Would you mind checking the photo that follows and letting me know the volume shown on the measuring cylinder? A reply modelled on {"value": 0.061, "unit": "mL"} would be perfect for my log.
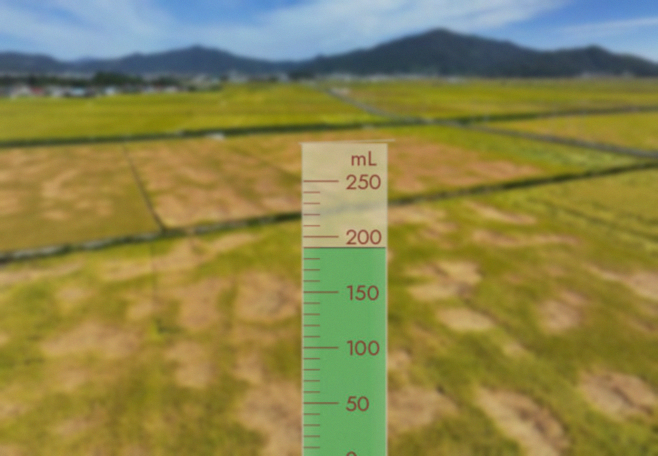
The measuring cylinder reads {"value": 190, "unit": "mL"}
